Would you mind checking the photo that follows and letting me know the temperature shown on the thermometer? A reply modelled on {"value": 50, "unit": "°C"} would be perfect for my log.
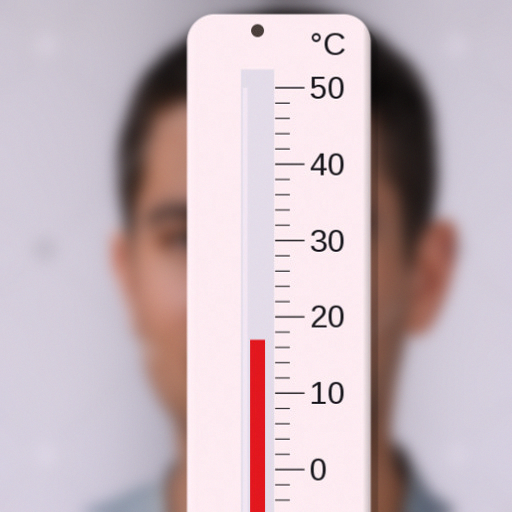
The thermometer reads {"value": 17, "unit": "°C"}
